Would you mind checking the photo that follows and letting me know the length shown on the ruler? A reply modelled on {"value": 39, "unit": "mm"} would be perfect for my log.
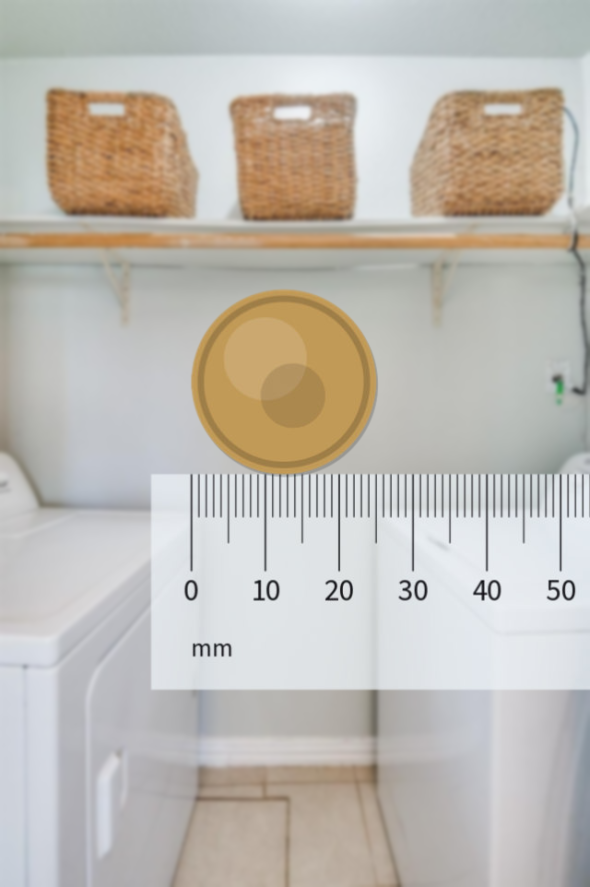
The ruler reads {"value": 25, "unit": "mm"}
